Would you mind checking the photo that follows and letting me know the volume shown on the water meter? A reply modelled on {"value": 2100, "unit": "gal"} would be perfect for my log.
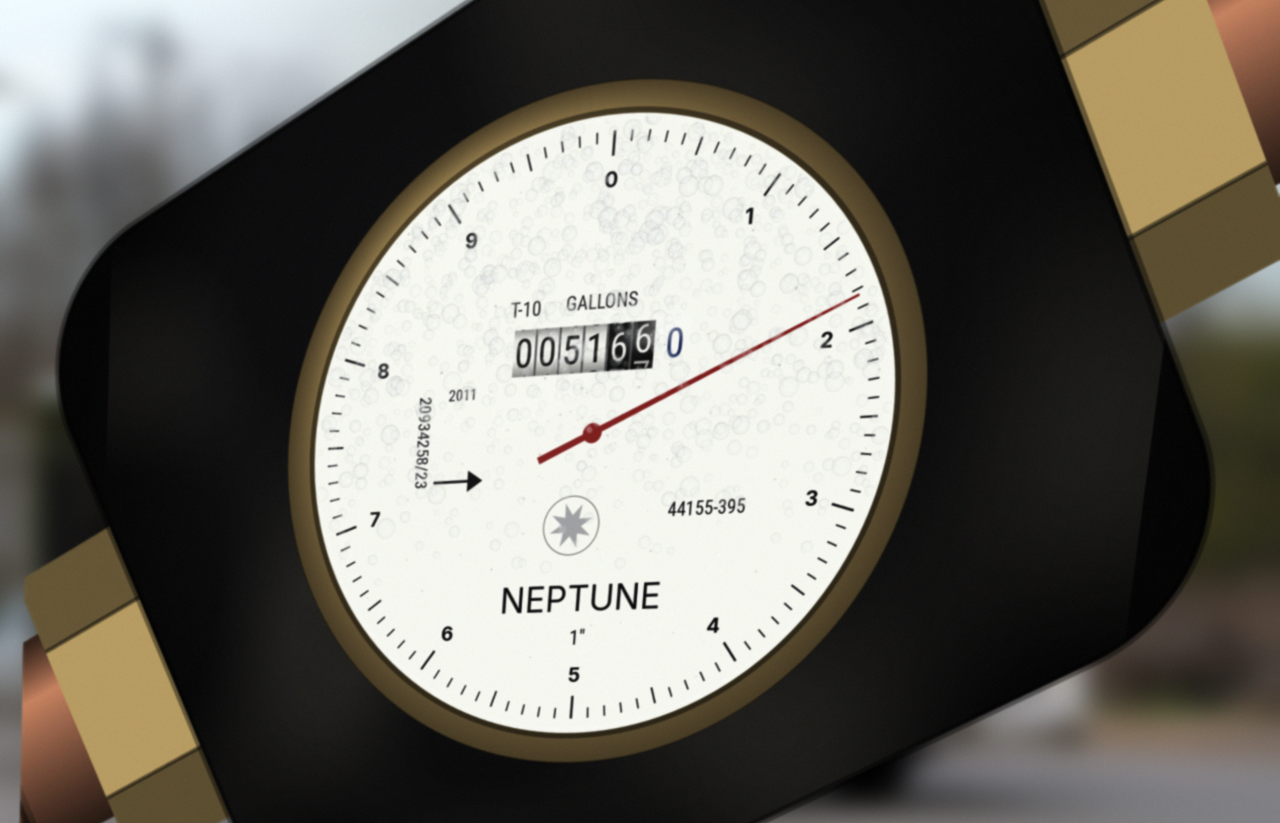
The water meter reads {"value": 51661.8, "unit": "gal"}
